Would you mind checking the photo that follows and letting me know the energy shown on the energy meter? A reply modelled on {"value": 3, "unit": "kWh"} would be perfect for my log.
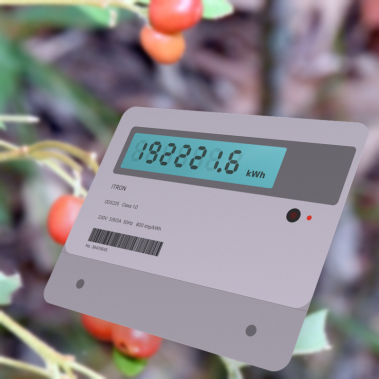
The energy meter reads {"value": 192221.6, "unit": "kWh"}
